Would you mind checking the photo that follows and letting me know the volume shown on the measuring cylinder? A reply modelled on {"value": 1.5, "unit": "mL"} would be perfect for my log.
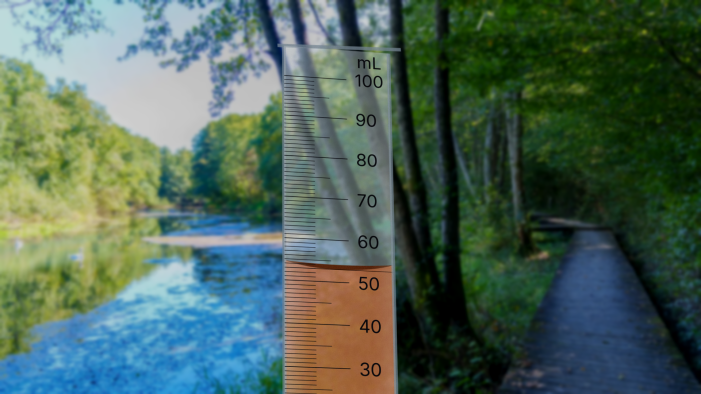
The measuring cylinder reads {"value": 53, "unit": "mL"}
